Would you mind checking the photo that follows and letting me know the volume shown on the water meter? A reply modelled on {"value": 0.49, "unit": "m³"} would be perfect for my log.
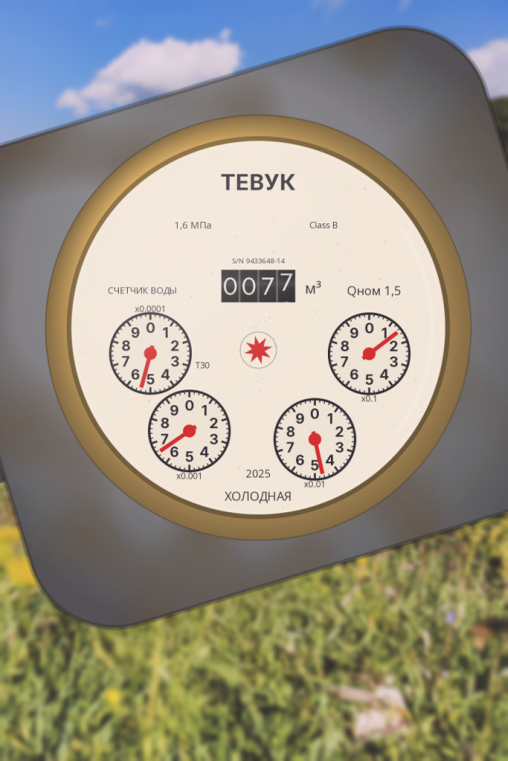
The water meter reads {"value": 77.1465, "unit": "m³"}
